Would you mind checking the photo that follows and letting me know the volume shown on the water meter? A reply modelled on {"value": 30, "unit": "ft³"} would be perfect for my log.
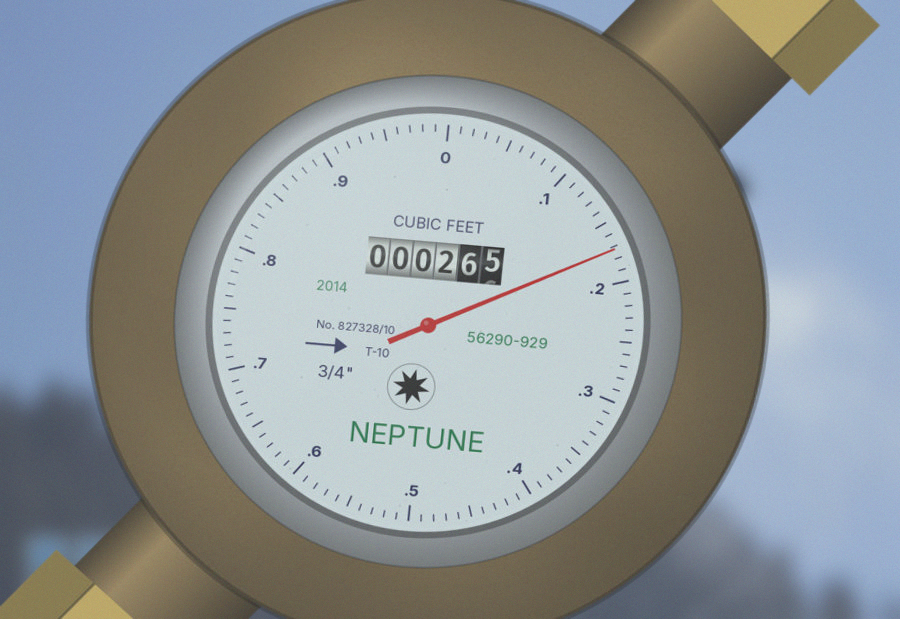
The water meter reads {"value": 265.17, "unit": "ft³"}
